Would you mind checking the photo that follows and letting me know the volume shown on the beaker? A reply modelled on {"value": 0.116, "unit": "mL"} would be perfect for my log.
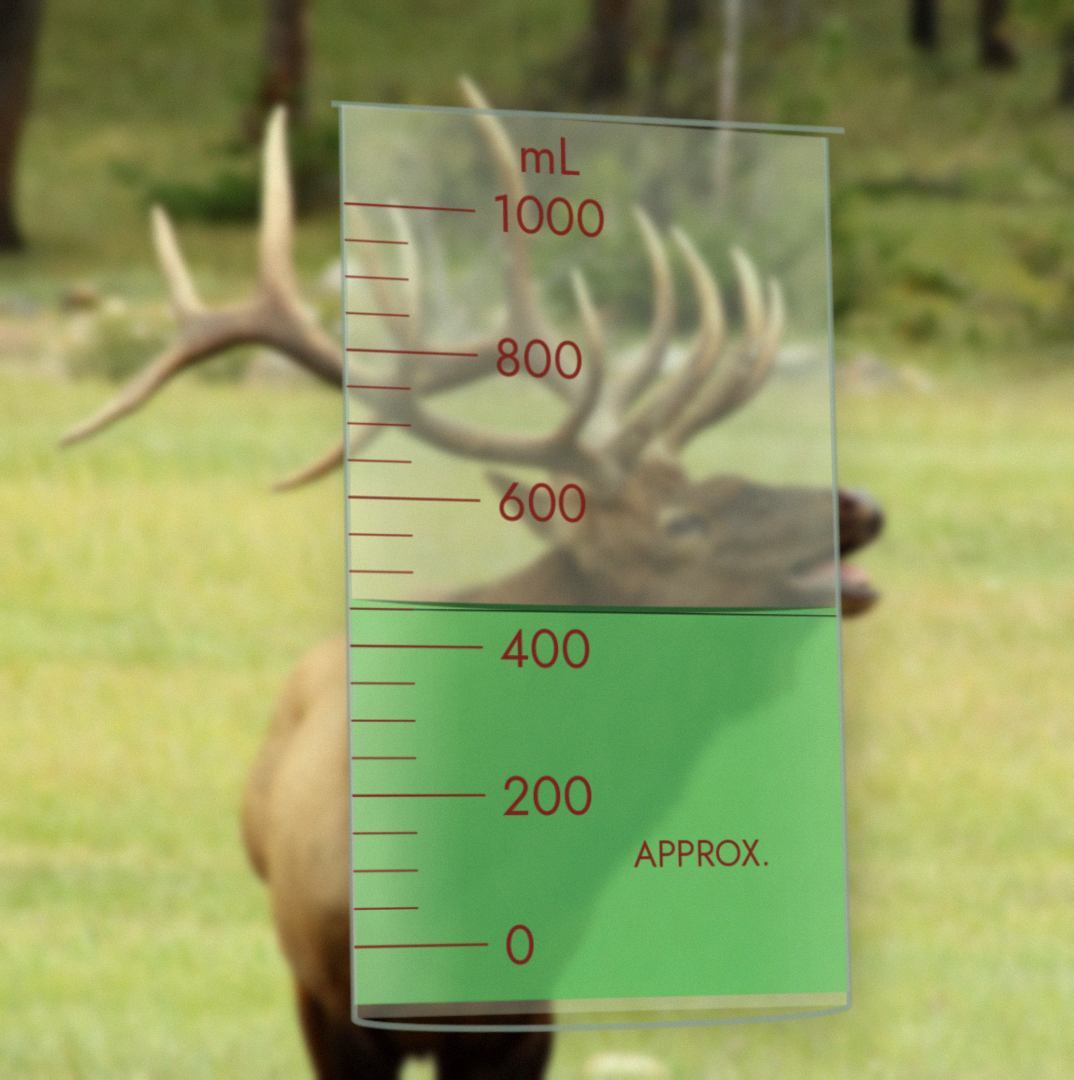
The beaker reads {"value": 450, "unit": "mL"}
